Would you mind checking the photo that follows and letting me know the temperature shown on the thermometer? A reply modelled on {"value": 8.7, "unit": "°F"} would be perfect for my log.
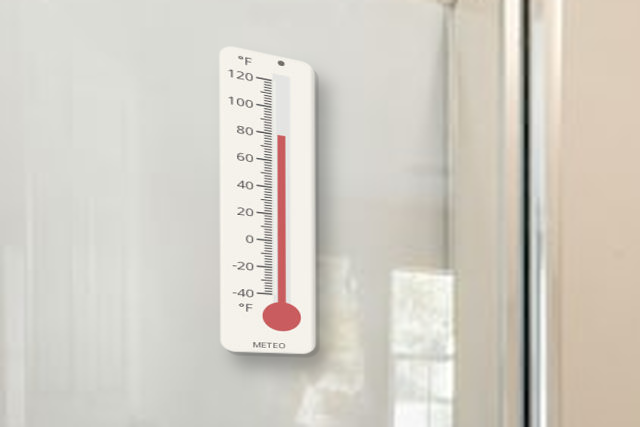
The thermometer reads {"value": 80, "unit": "°F"}
